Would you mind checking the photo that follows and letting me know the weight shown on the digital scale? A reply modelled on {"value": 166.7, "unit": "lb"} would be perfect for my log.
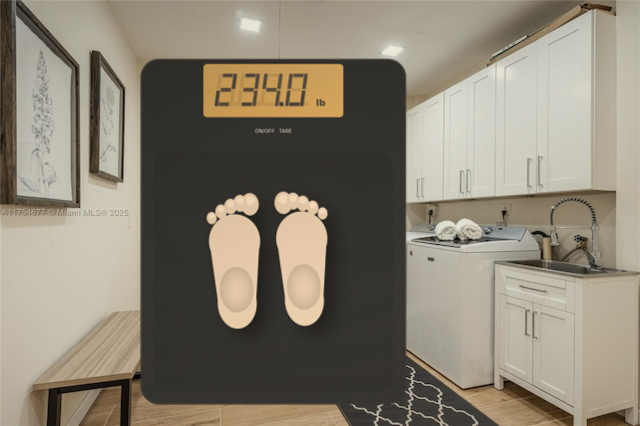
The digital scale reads {"value": 234.0, "unit": "lb"}
